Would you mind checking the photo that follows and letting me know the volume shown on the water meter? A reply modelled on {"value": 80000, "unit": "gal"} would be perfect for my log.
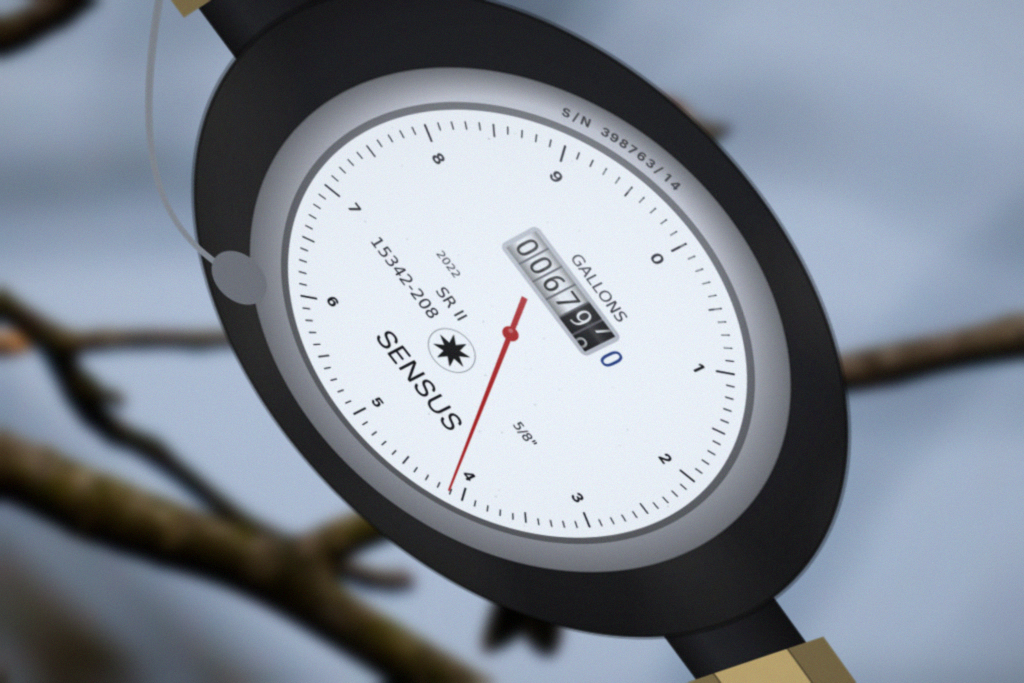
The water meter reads {"value": 67974.1, "unit": "gal"}
